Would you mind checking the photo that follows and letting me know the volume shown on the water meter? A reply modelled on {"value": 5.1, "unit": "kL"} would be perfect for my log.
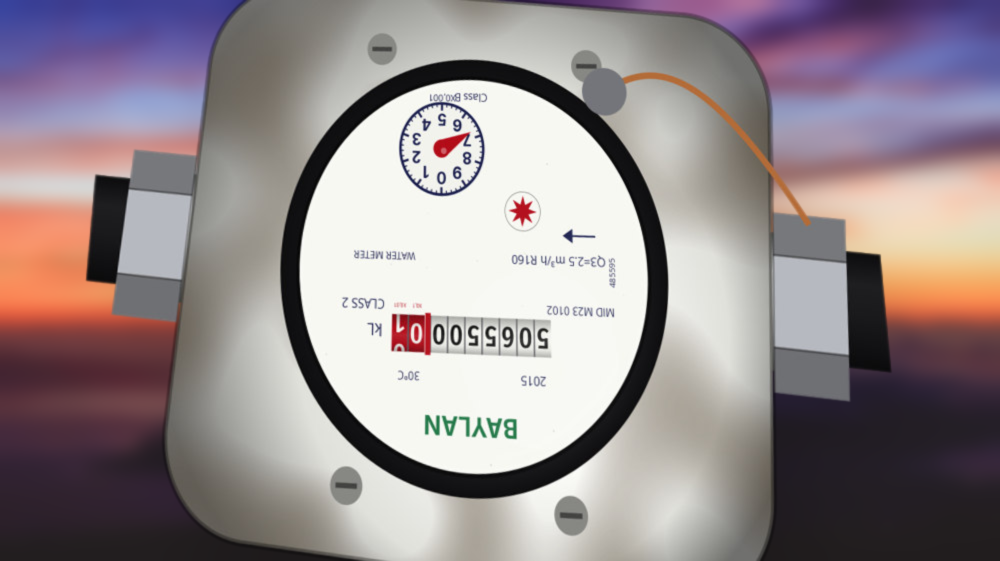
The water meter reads {"value": 5065500.006, "unit": "kL"}
